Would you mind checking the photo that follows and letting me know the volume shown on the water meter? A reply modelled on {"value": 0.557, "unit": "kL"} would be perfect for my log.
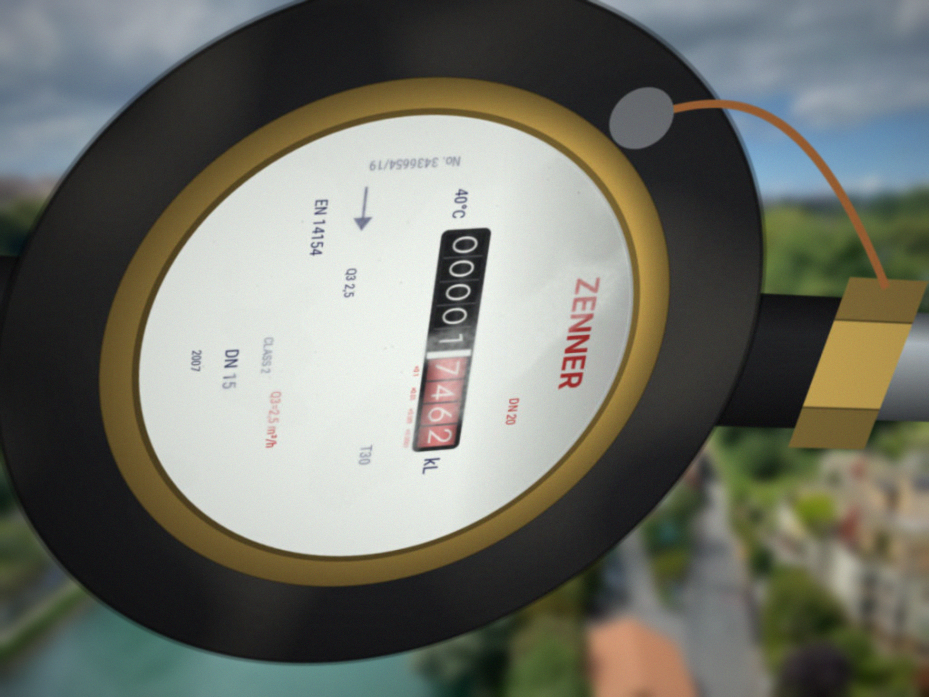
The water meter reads {"value": 1.7462, "unit": "kL"}
